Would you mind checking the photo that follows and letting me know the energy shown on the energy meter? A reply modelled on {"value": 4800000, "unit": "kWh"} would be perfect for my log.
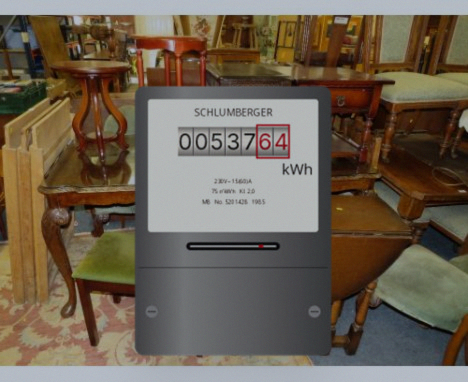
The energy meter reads {"value": 537.64, "unit": "kWh"}
